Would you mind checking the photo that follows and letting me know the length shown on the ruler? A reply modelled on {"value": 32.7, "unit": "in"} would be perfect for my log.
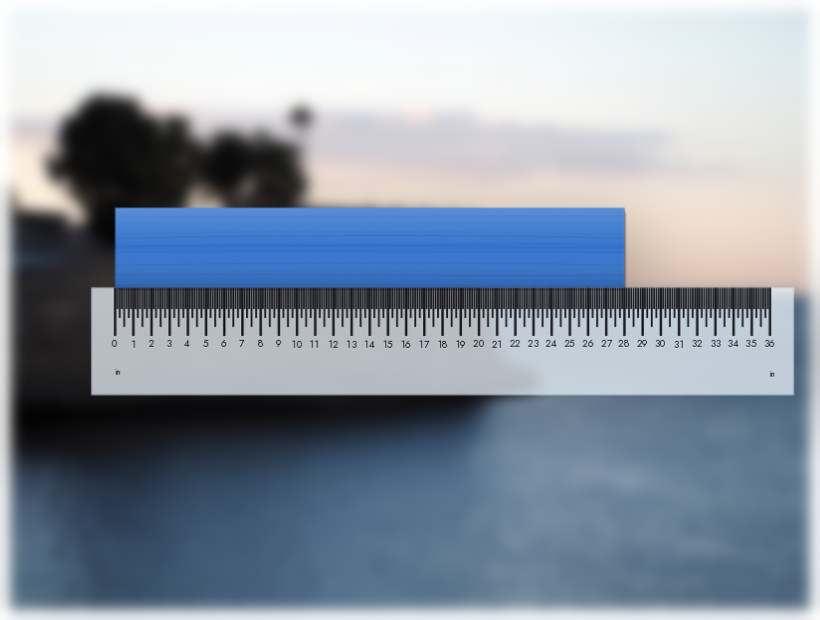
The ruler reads {"value": 28, "unit": "in"}
